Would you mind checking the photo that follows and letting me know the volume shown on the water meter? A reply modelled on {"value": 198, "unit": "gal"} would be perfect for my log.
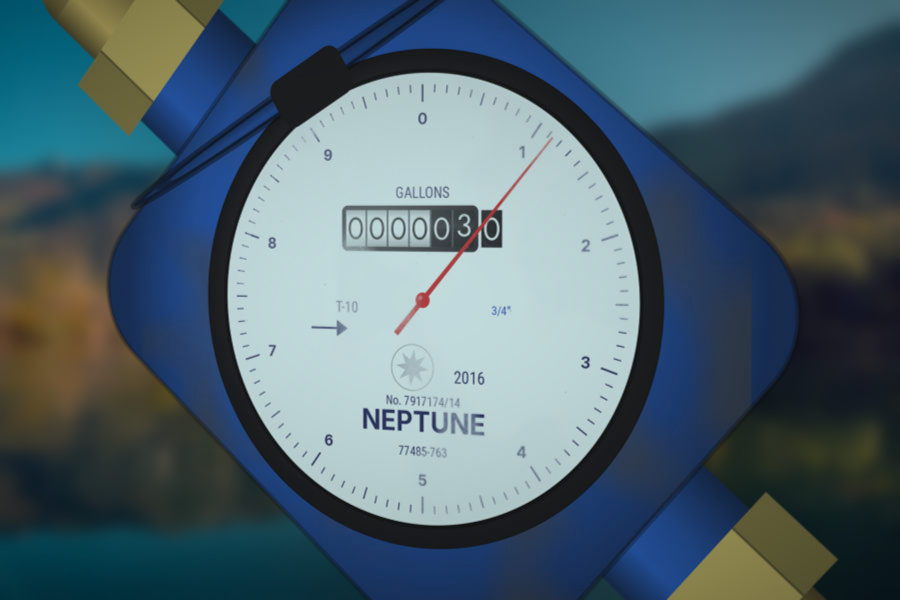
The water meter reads {"value": 31.1, "unit": "gal"}
